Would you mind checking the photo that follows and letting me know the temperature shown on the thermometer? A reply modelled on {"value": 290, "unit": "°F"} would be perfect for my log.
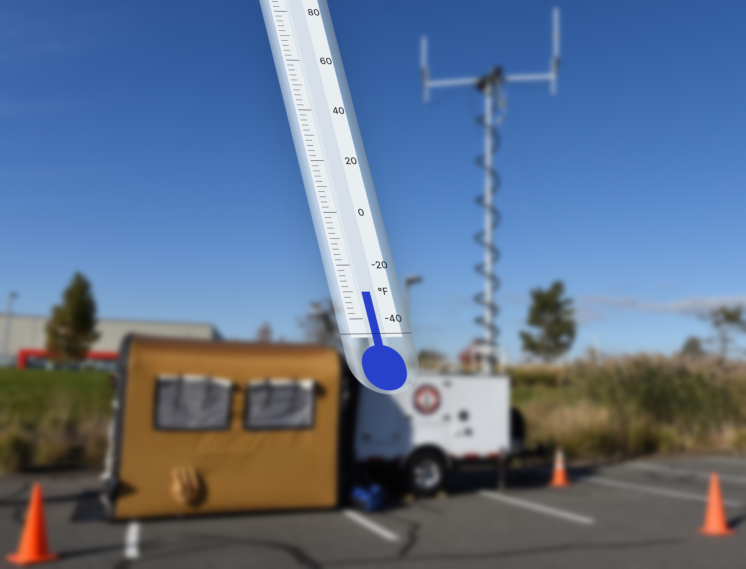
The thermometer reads {"value": -30, "unit": "°F"}
